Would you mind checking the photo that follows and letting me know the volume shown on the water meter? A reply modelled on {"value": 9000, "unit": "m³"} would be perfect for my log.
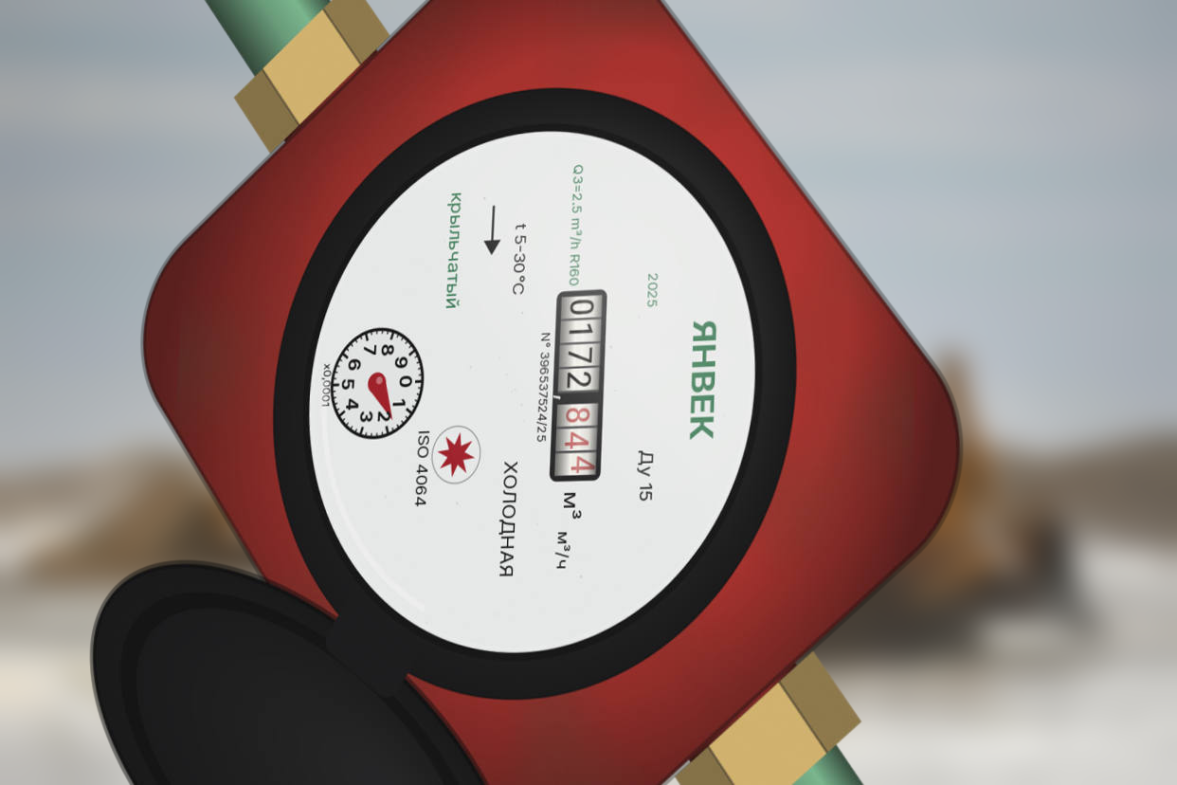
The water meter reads {"value": 172.8441, "unit": "m³"}
